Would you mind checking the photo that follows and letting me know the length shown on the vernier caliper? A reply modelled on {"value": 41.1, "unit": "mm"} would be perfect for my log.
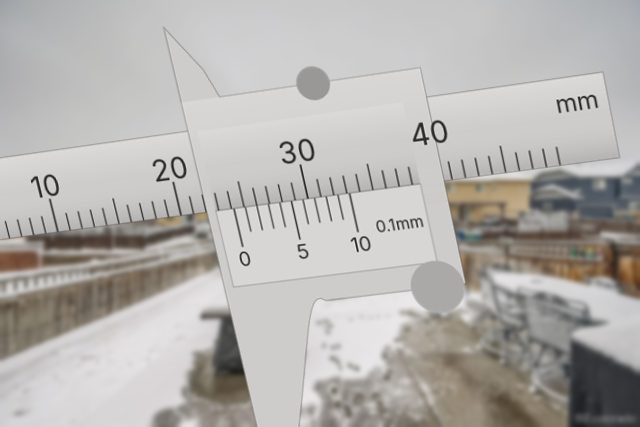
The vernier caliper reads {"value": 24.2, "unit": "mm"}
